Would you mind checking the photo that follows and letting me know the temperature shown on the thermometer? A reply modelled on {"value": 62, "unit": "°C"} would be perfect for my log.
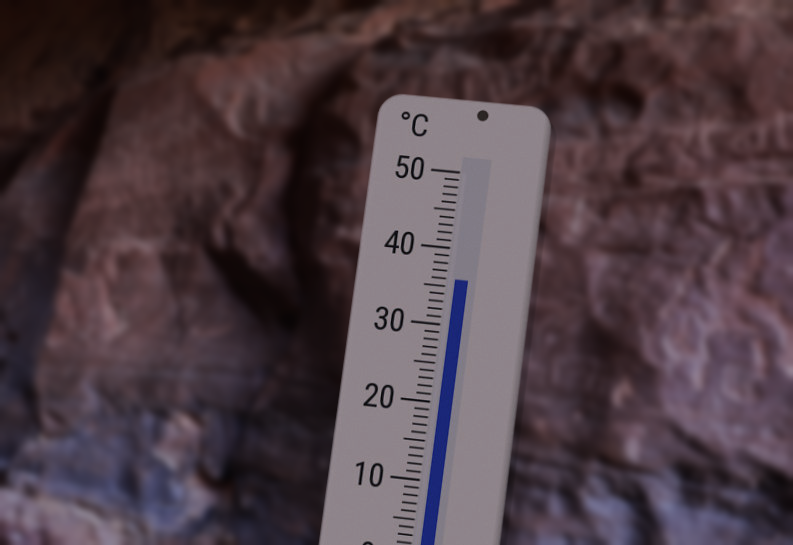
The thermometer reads {"value": 36, "unit": "°C"}
